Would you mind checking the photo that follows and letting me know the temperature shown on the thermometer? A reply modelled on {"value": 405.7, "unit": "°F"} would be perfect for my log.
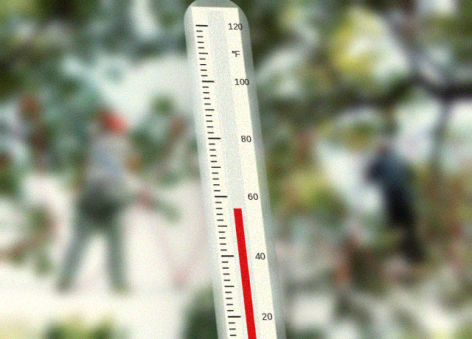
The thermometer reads {"value": 56, "unit": "°F"}
